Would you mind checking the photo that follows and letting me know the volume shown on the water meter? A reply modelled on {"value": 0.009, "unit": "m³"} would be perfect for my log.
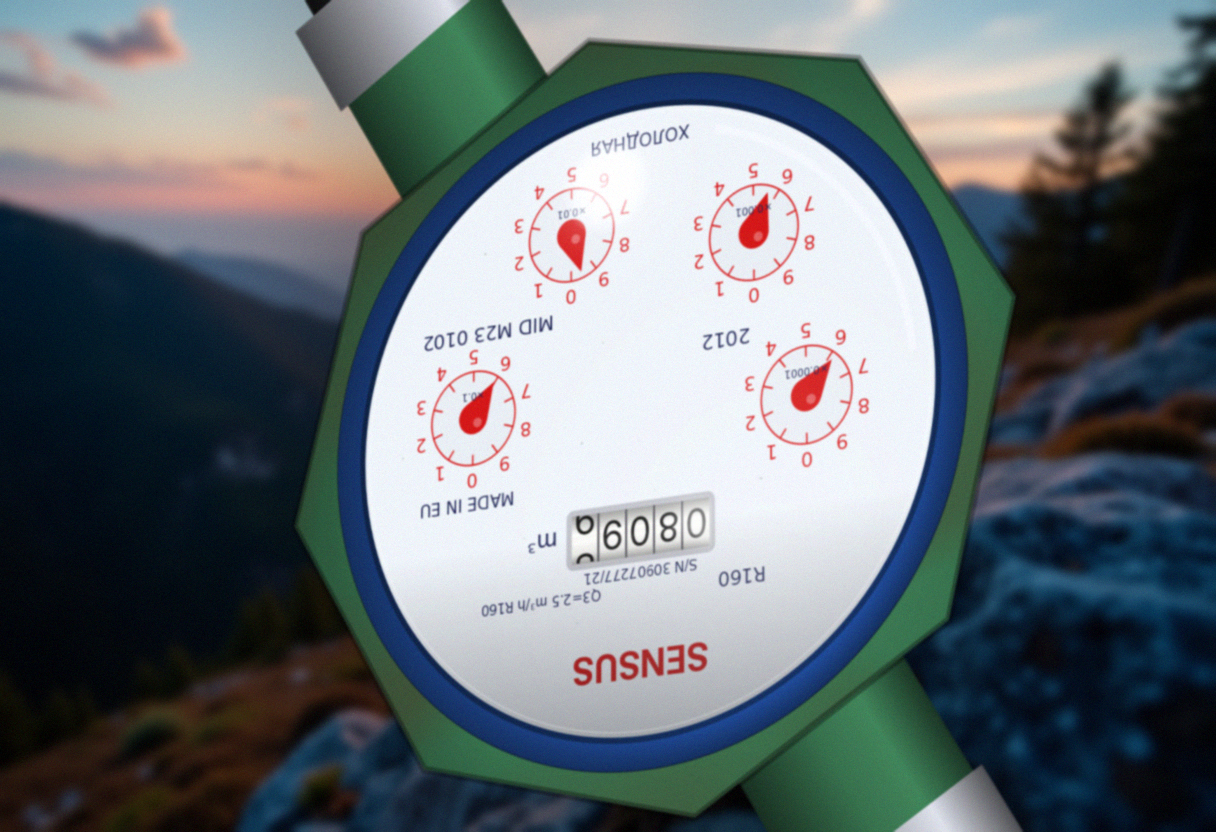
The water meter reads {"value": 8098.5956, "unit": "m³"}
